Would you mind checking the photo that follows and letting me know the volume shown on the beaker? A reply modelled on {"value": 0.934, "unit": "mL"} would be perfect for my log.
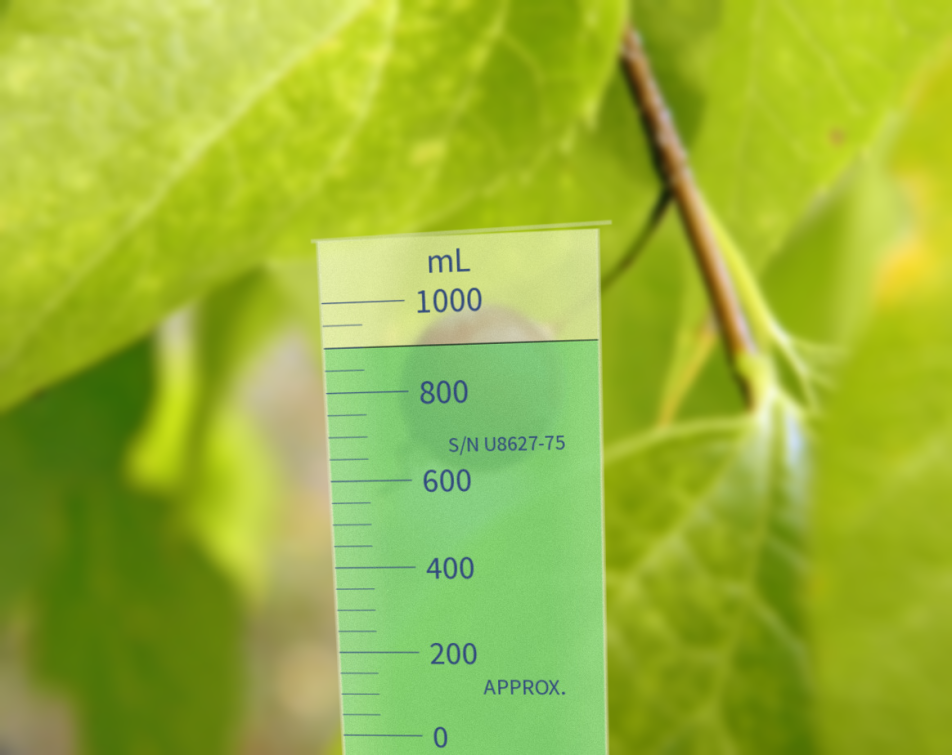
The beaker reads {"value": 900, "unit": "mL"}
